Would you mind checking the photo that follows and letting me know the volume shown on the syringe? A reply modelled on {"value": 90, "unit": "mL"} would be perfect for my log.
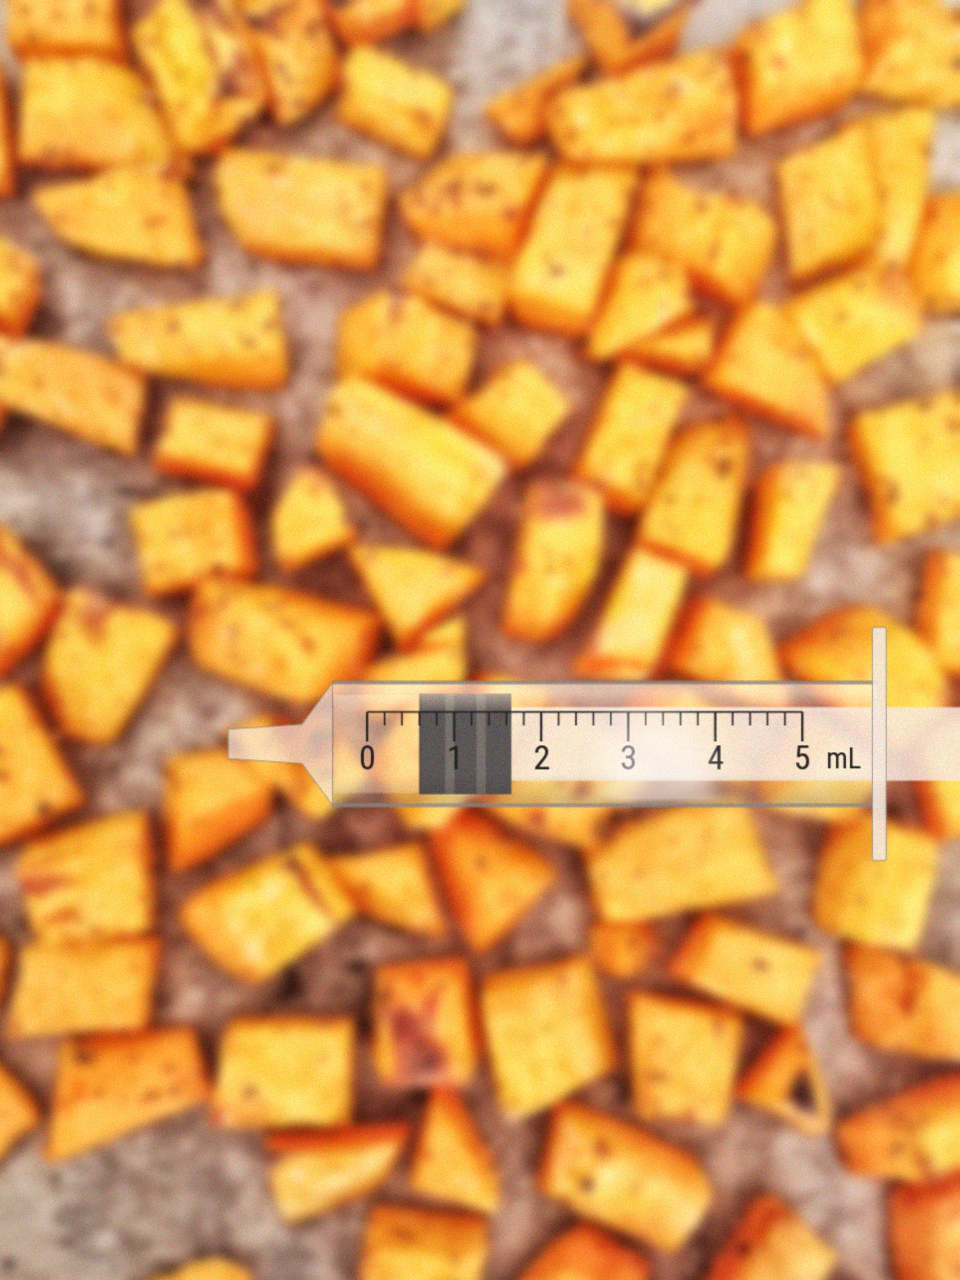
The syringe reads {"value": 0.6, "unit": "mL"}
